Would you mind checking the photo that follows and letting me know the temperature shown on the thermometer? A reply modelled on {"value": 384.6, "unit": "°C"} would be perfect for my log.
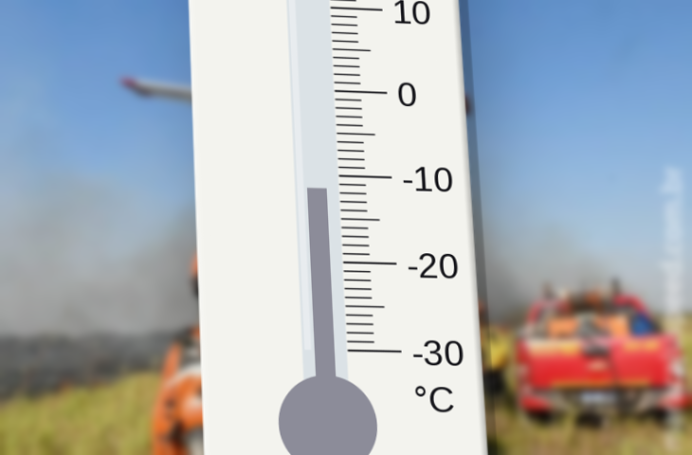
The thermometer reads {"value": -11.5, "unit": "°C"}
